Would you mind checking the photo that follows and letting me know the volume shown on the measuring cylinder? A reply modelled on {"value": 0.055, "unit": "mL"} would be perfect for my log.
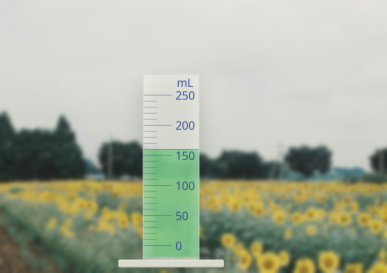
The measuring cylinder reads {"value": 160, "unit": "mL"}
